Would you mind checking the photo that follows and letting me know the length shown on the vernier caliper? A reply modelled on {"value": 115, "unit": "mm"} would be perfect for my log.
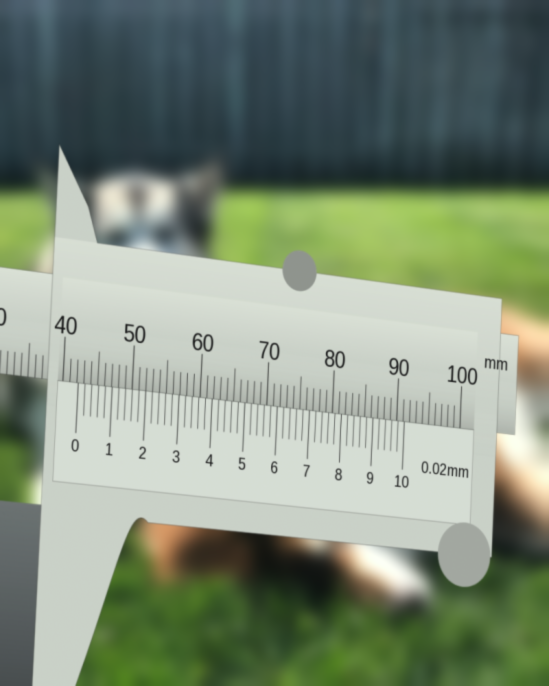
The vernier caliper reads {"value": 42.2, "unit": "mm"}
